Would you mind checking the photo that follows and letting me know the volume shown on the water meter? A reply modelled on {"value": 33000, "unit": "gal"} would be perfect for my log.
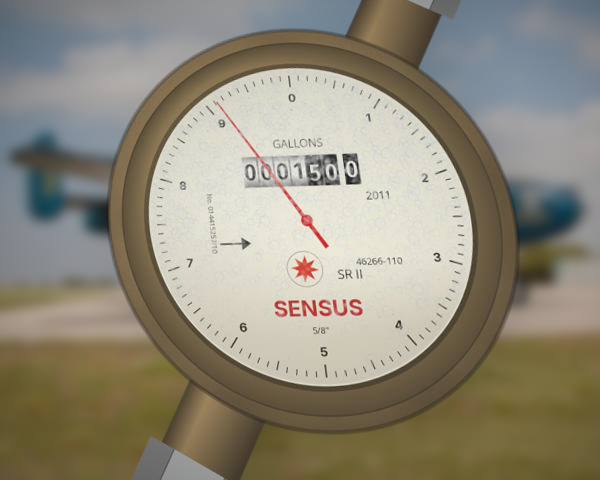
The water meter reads {"value": 1499.1, "unit": "gal"}
